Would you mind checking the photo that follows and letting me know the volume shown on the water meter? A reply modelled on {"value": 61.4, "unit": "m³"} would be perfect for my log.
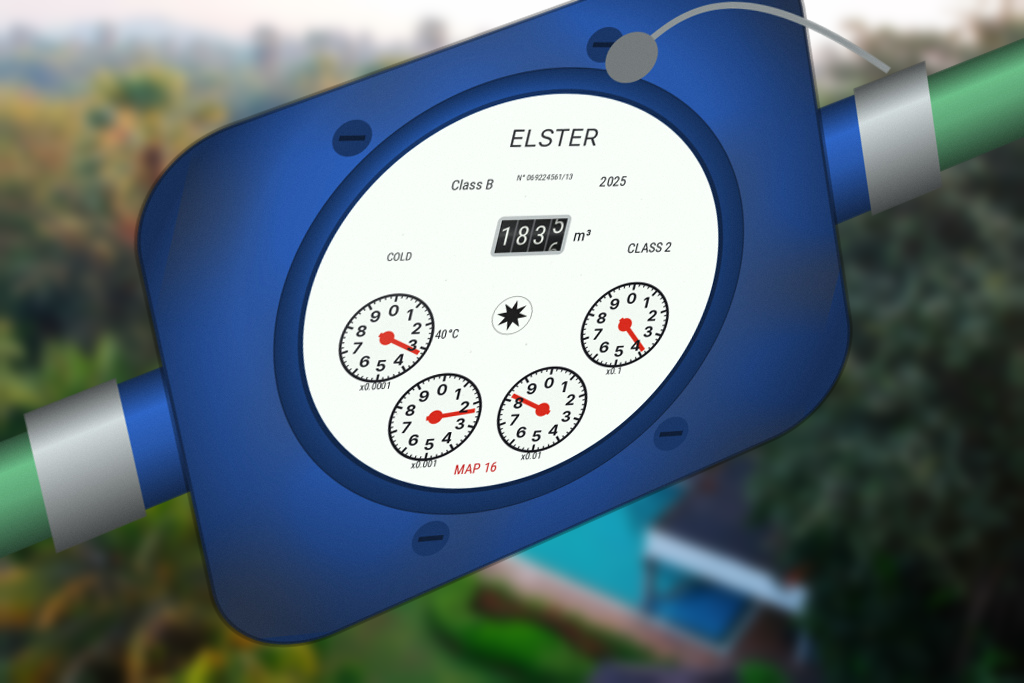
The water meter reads {"value": 1835.3823, "unit": "m³"}
